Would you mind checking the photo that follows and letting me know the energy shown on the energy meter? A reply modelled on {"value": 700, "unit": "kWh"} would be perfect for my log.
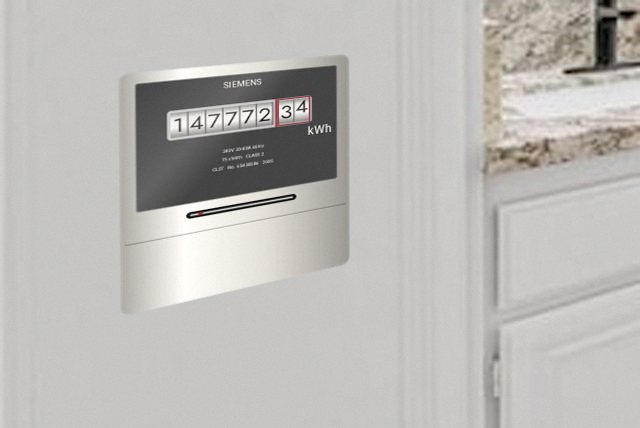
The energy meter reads {"value": 147772.34, "unit": "kWh"}
